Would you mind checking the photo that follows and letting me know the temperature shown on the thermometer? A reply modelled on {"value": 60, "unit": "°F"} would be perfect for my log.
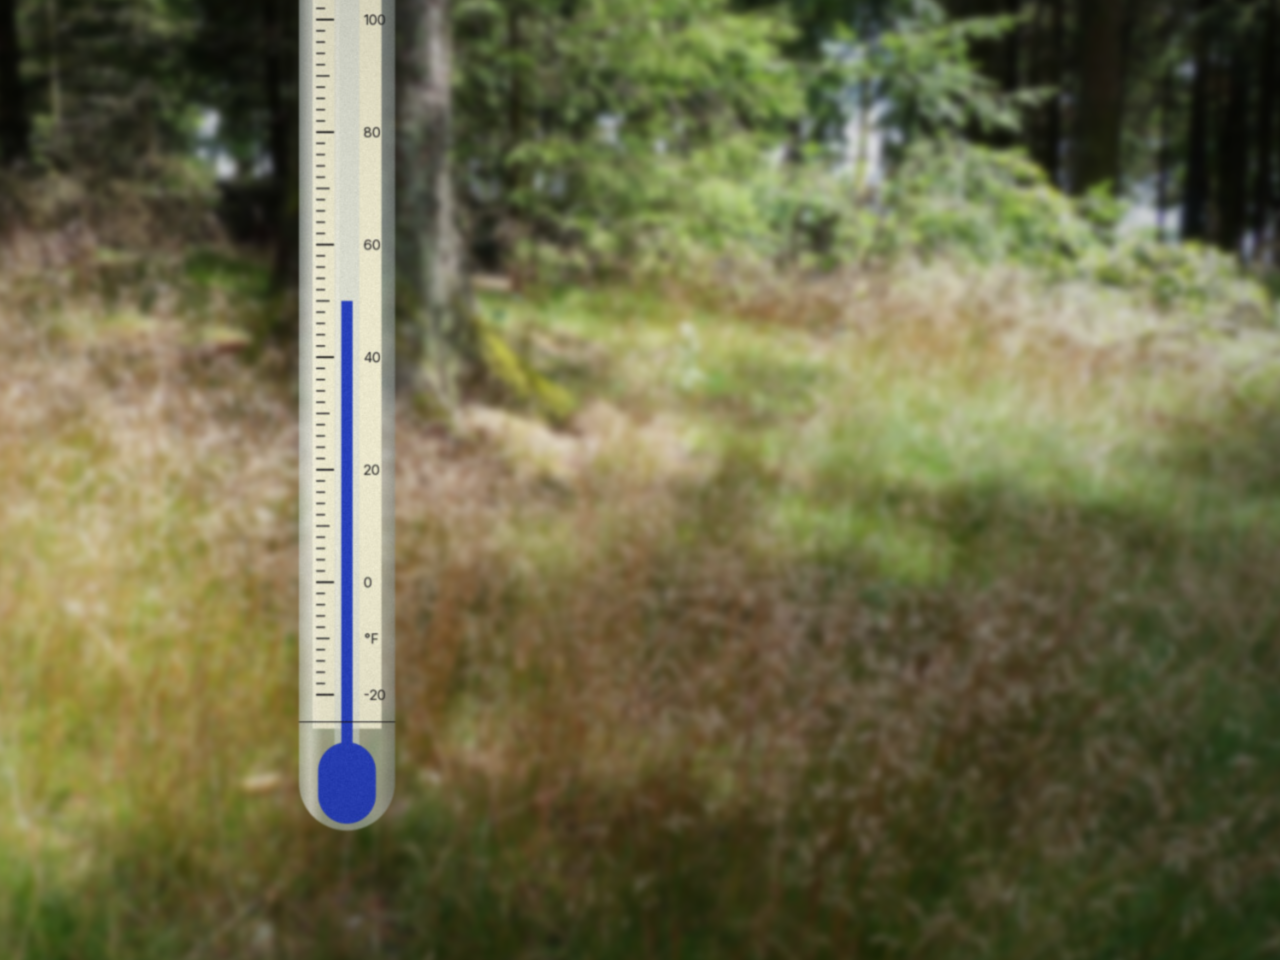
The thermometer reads {"value": 50, "unit": "°F"}
